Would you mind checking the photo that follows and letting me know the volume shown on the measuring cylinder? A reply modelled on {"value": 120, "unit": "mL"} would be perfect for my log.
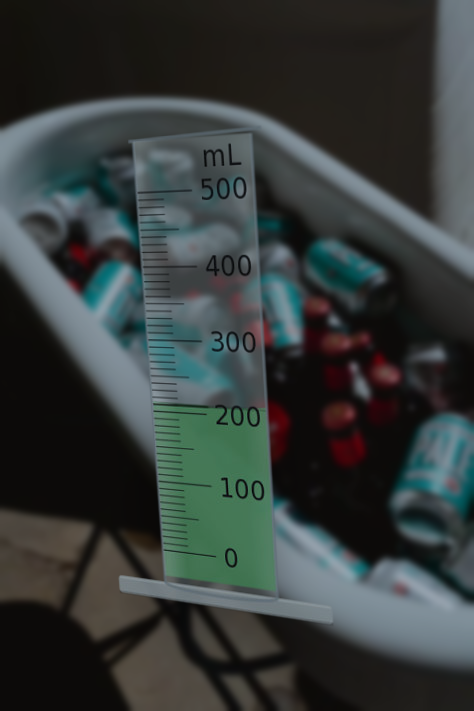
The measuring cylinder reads {"value": 210, "unit": "mL"}
